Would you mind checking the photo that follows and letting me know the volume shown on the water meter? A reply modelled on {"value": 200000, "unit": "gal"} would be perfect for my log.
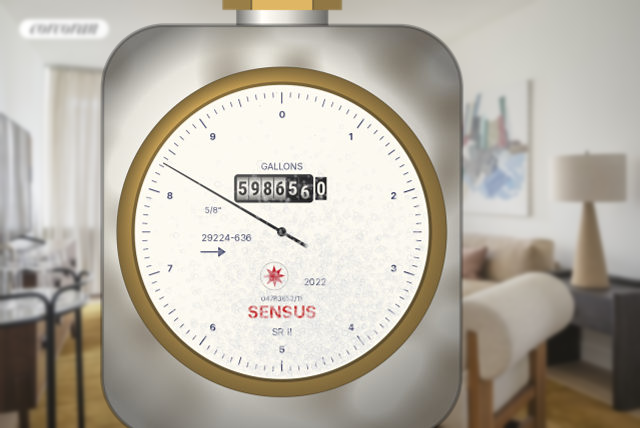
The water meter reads {"value": 5986558.3, "unit": "gal"}
